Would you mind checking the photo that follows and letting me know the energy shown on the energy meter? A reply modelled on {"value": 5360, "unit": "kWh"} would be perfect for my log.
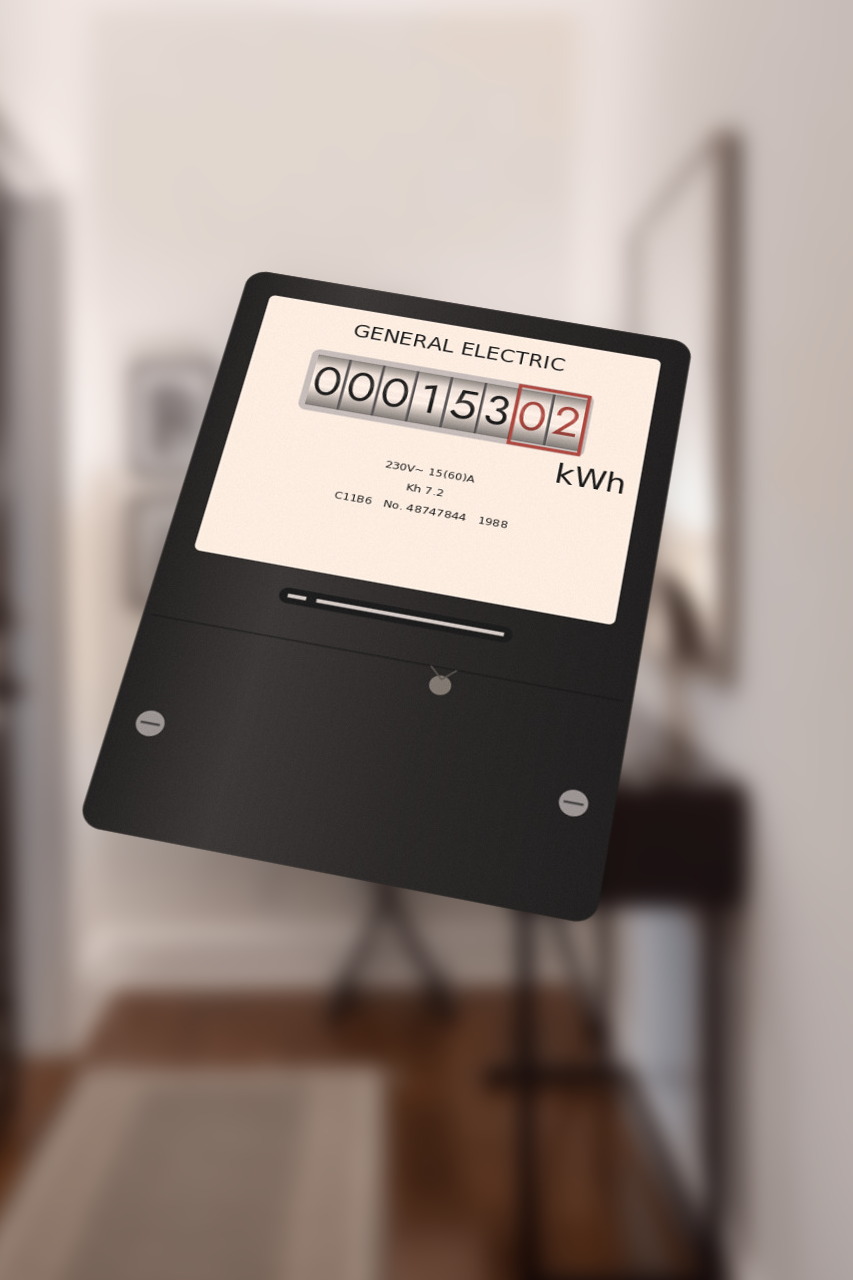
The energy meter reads {"value": 153.02, "unit": "kWh"}
